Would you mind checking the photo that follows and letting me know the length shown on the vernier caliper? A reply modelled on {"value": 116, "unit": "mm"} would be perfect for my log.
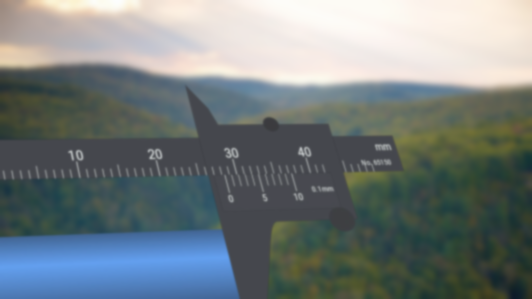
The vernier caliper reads {"value": 28.4, "unit": "mm"}
